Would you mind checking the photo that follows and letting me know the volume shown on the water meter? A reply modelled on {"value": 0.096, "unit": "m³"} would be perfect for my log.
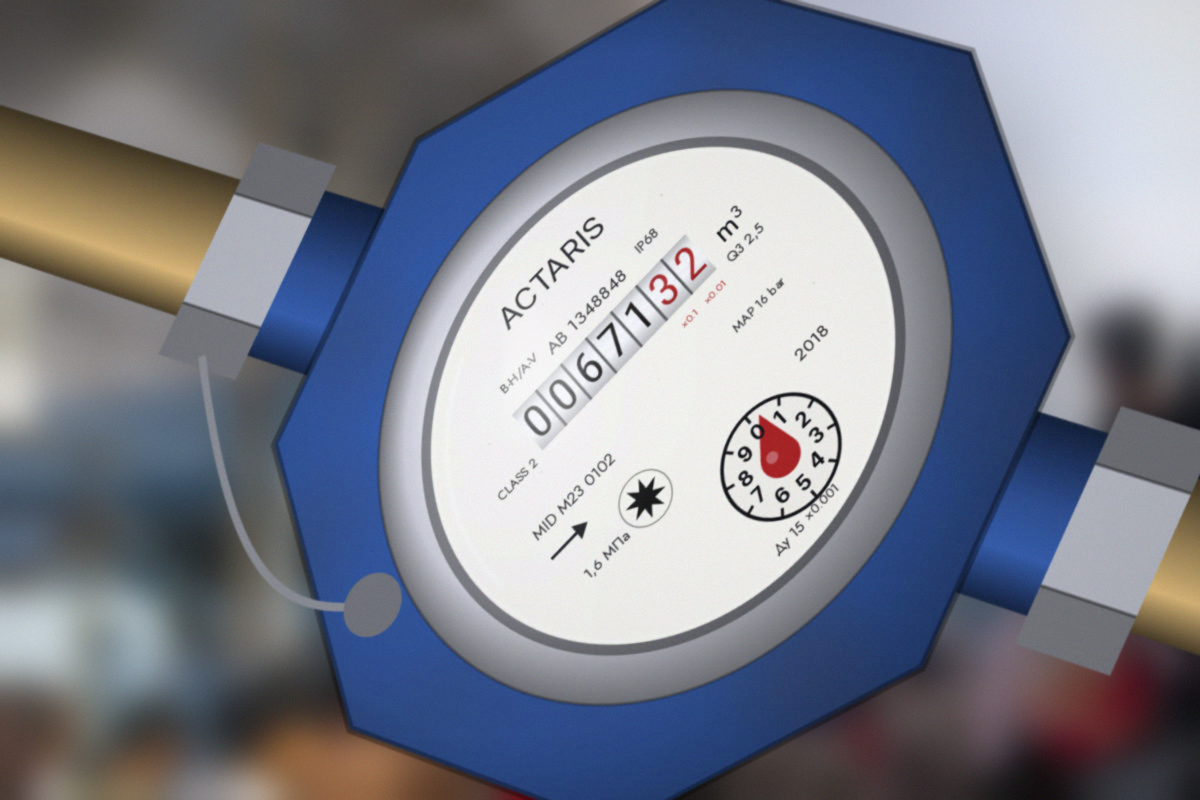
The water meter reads {"value": 671.320, "unit": "m³"}
